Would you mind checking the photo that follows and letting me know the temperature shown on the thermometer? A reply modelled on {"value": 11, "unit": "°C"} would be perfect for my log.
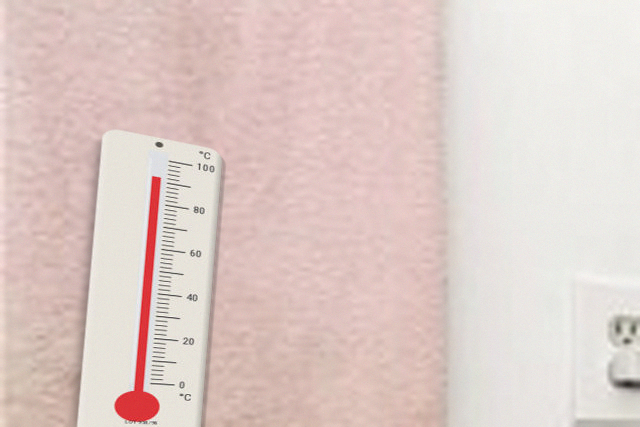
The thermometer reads {"value": 92, "unit": "°C"}
